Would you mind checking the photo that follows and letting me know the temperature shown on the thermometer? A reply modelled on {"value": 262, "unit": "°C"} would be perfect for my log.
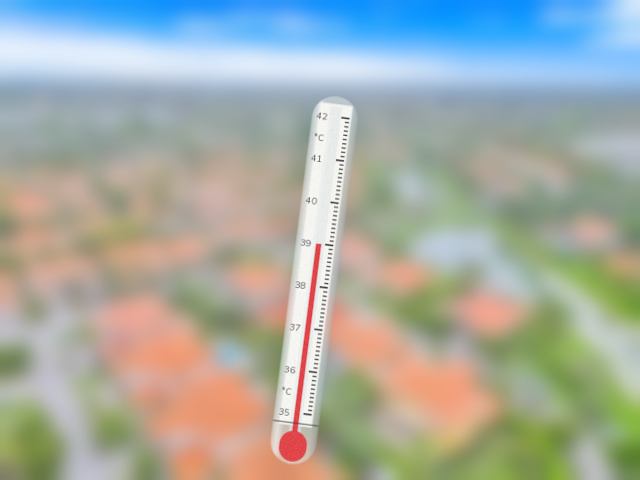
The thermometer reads {"value": 39, "unit": "°C"}
